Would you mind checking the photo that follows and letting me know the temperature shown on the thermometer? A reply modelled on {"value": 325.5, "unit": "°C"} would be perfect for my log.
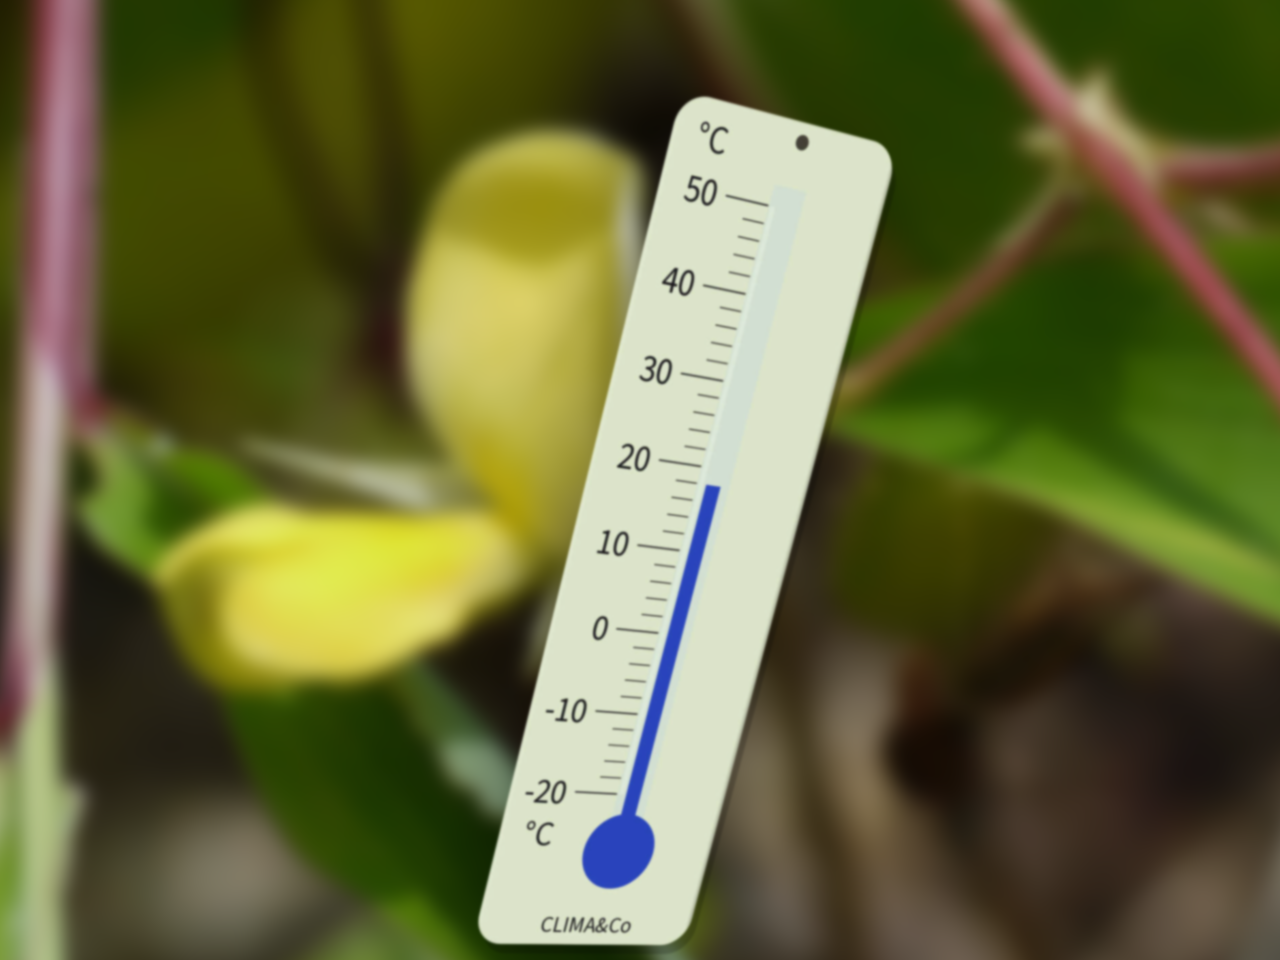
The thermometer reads {"value": 18, "unit": "°C"}
